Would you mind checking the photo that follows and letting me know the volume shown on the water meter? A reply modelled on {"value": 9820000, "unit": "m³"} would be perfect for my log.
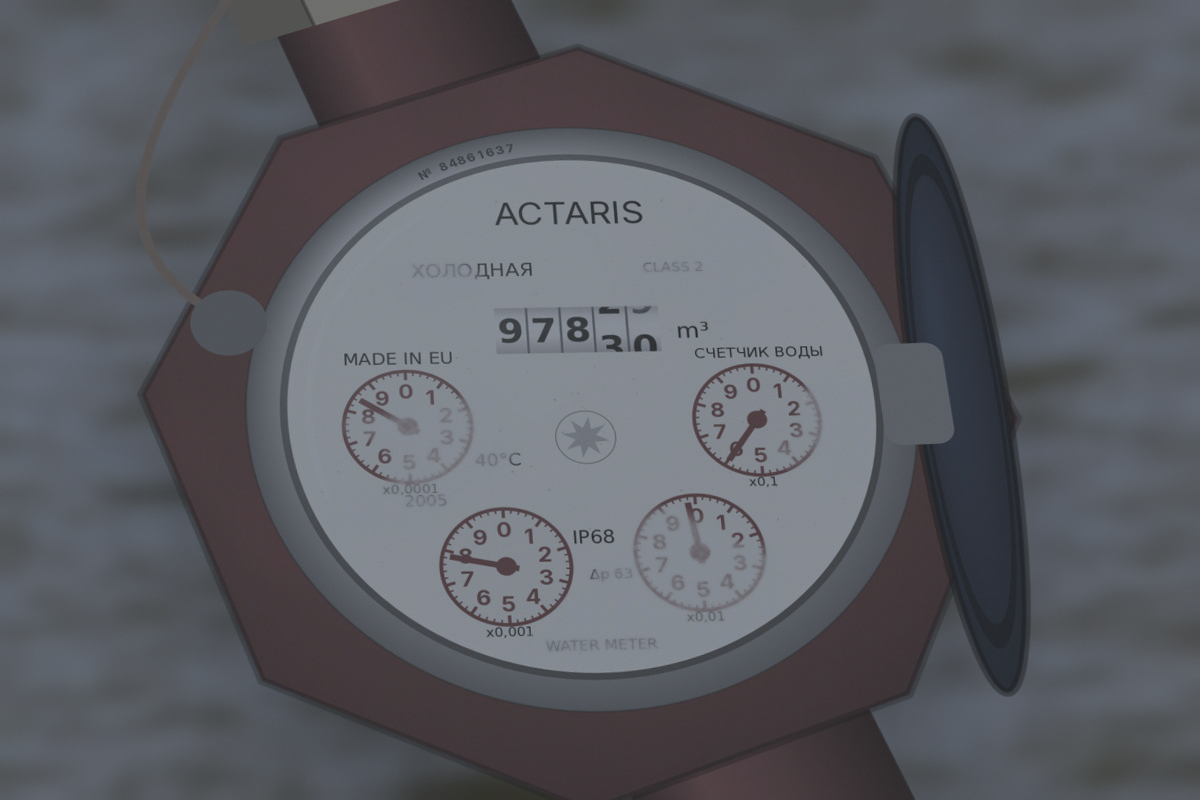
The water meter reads {"value": 97829.5978, "unit": "m³"}
